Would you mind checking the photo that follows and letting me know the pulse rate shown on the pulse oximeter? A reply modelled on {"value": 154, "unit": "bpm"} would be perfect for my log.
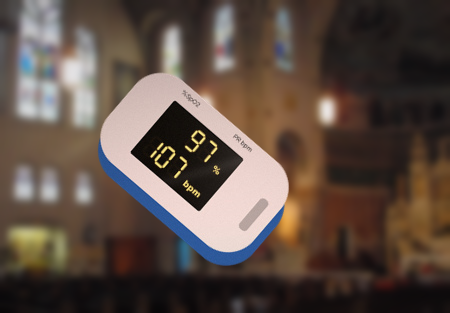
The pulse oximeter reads {"value": 107, "unit": "bpm"}
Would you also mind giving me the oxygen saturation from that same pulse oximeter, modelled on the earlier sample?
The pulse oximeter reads {"value": 97, "unit": "%"}
